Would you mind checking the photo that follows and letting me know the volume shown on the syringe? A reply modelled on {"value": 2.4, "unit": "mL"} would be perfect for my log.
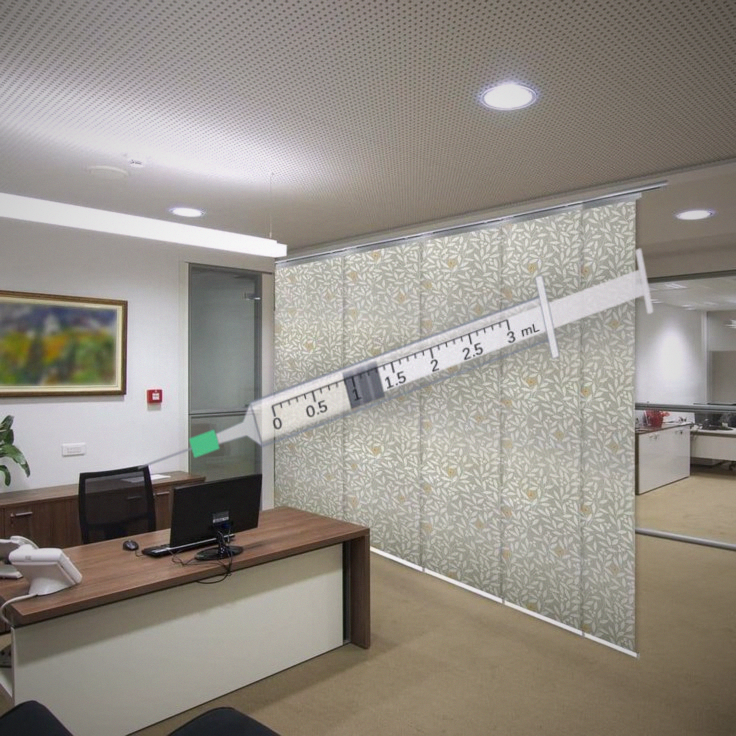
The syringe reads {"value": 0.9, "unit": "mL"}
